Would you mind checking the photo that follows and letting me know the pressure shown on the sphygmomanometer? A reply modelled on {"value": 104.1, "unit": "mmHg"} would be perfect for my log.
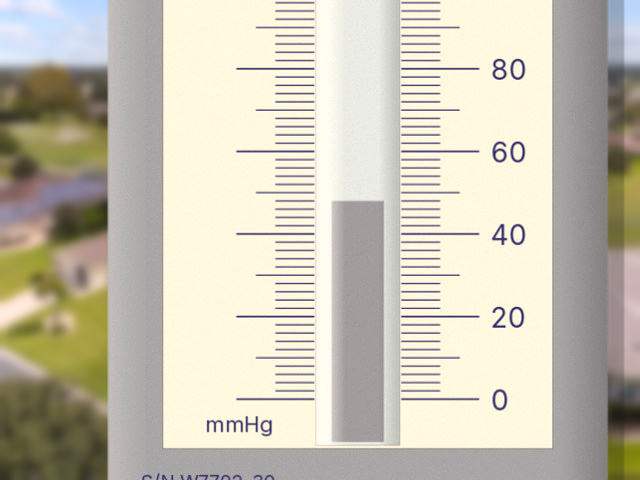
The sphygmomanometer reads {"value": 48, "unit": "mmHg"}
